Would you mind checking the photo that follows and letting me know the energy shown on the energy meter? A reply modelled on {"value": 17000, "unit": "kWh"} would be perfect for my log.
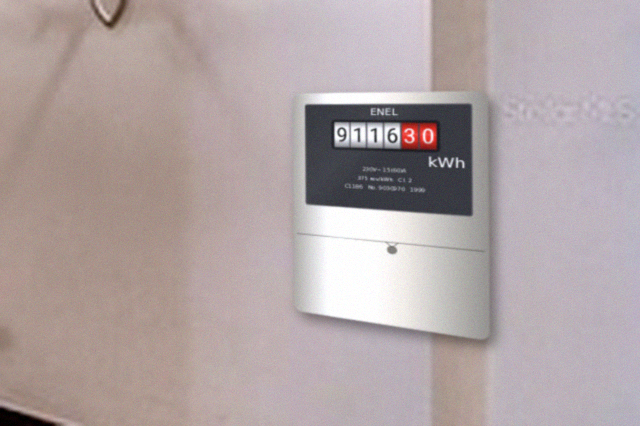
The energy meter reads {"value": 9116.30, "unit": "kWh"}
